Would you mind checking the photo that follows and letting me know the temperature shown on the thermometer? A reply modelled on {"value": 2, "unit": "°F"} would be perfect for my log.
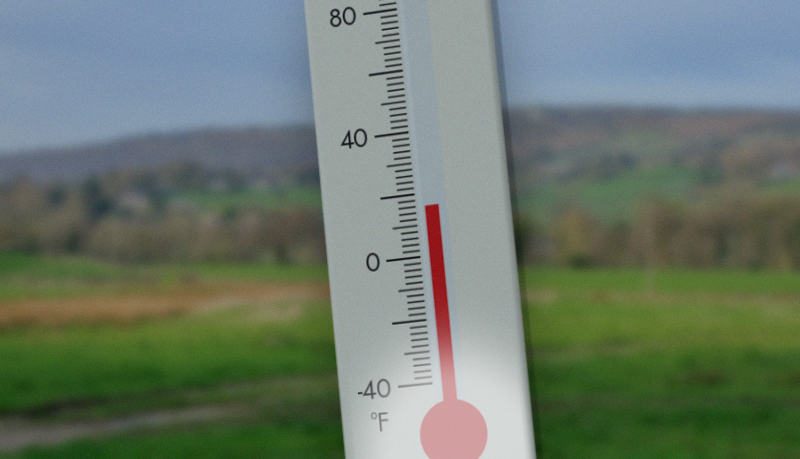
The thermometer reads {"value": 16, "unit": "°F"}
